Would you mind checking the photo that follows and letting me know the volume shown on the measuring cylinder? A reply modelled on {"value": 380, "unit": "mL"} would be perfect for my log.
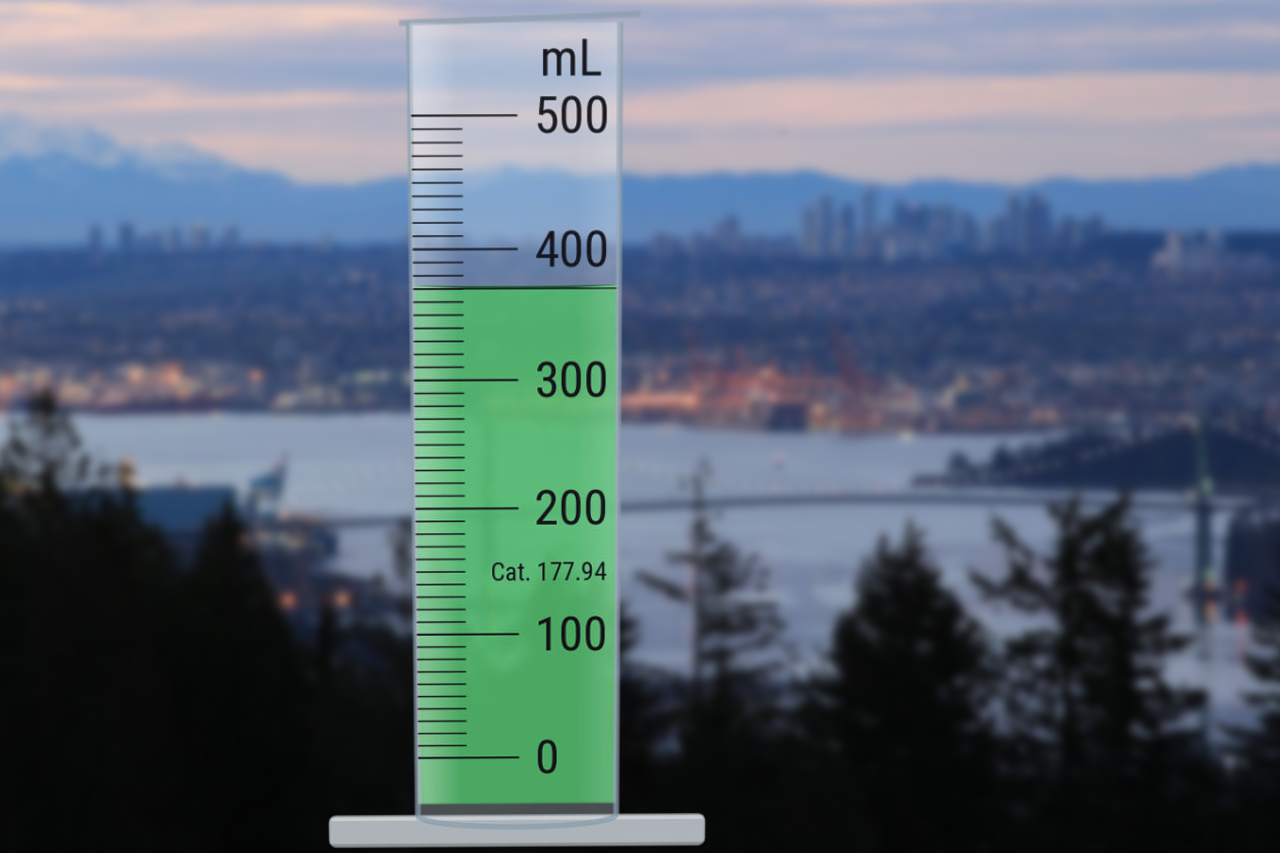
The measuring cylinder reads {"value": 370, "unit": "mL"}
